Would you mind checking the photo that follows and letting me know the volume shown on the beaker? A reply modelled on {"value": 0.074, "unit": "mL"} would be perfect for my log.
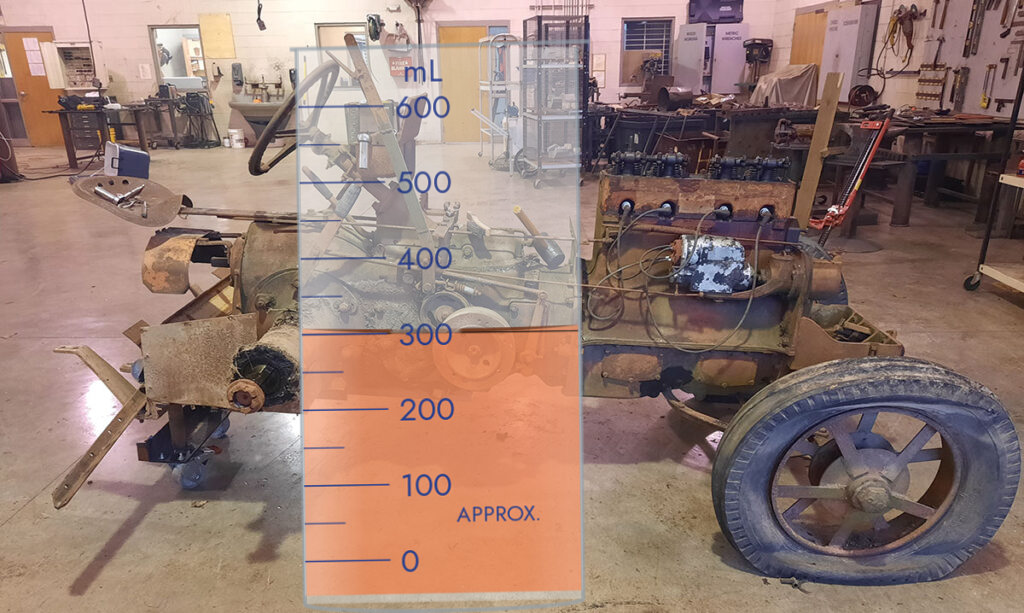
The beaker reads {"value": 300, "unit": "mL"}
